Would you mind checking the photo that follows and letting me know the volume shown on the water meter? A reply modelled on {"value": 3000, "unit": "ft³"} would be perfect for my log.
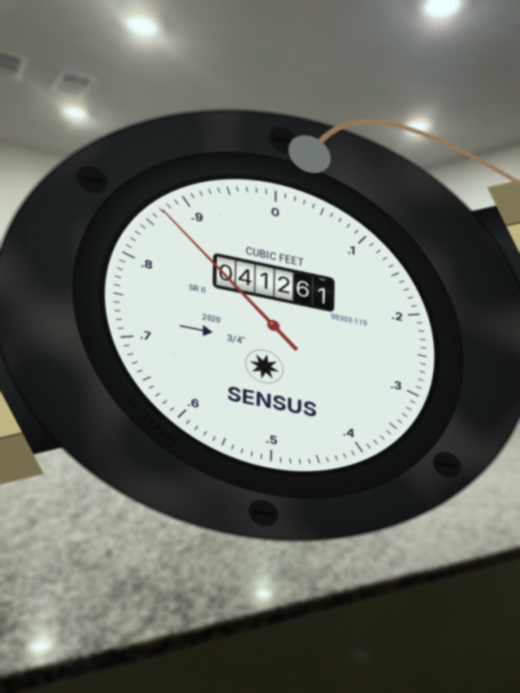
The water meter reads {"value": 41260.87, "unit": "ft³"}
